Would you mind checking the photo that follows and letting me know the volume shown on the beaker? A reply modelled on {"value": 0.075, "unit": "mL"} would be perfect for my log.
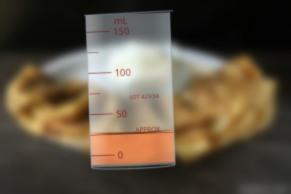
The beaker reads {"value": 25, "unit": "mL"}
